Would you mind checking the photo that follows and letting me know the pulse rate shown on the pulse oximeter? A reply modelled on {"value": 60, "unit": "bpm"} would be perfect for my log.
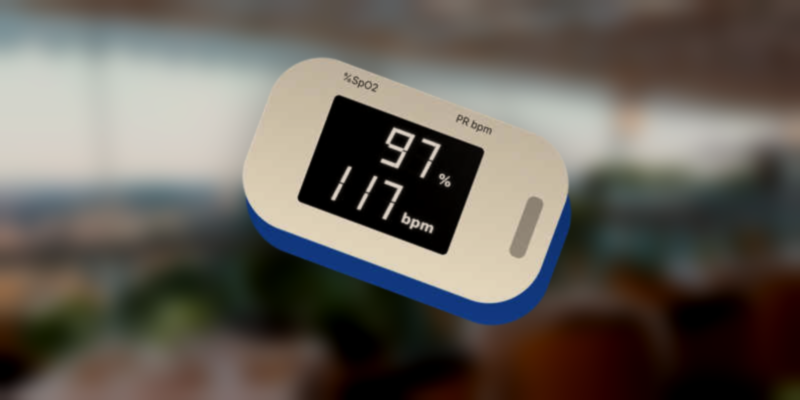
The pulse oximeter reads {"value": 117, "unit": "bpm"}
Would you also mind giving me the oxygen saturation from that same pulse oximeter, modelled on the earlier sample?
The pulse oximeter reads {"value": 97, "unit": "%"}
